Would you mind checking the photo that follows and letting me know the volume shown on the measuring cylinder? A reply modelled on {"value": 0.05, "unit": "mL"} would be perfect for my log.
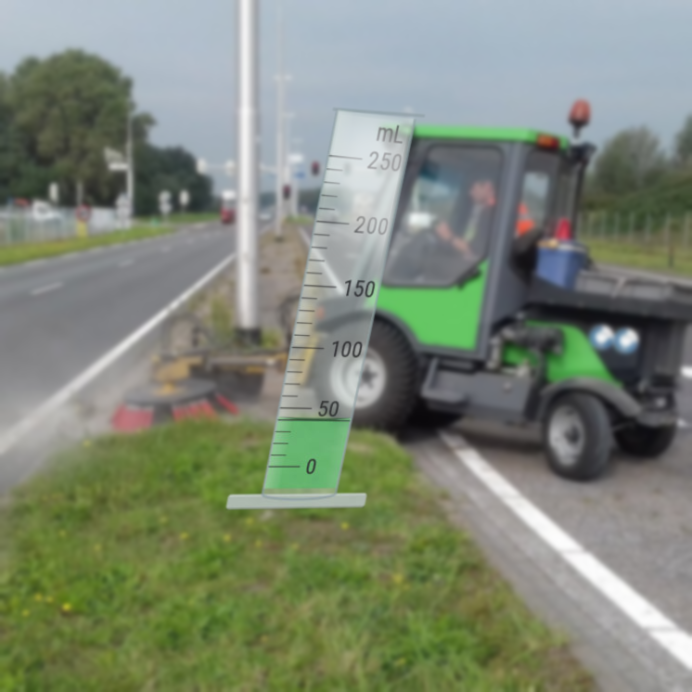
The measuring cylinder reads {"value": 40, "unit": "mL"}
